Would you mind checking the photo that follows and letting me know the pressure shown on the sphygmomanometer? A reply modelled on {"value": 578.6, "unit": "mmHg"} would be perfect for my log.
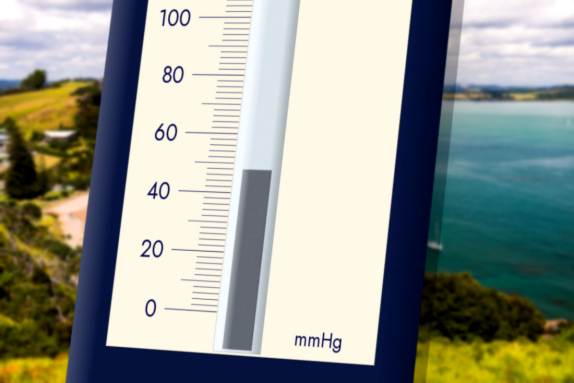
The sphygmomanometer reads {"value": 48, "unit": "mmHg"}
